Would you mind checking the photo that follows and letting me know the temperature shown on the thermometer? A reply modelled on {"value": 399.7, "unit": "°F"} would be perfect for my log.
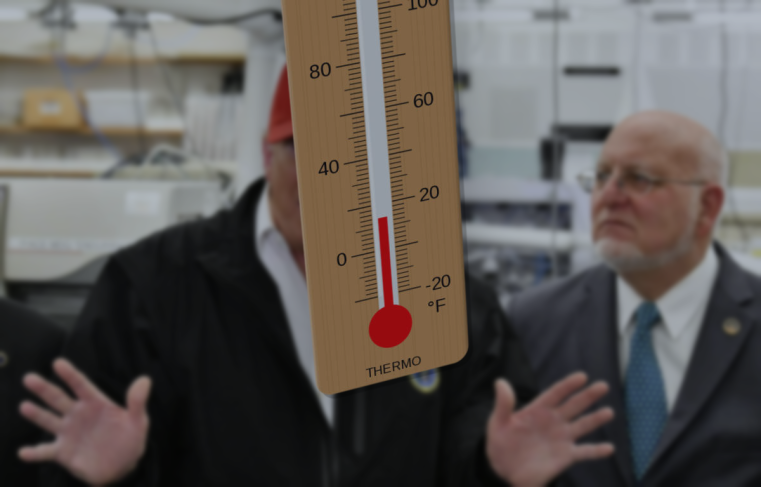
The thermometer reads {"value": 14, "unit": "°F"}
